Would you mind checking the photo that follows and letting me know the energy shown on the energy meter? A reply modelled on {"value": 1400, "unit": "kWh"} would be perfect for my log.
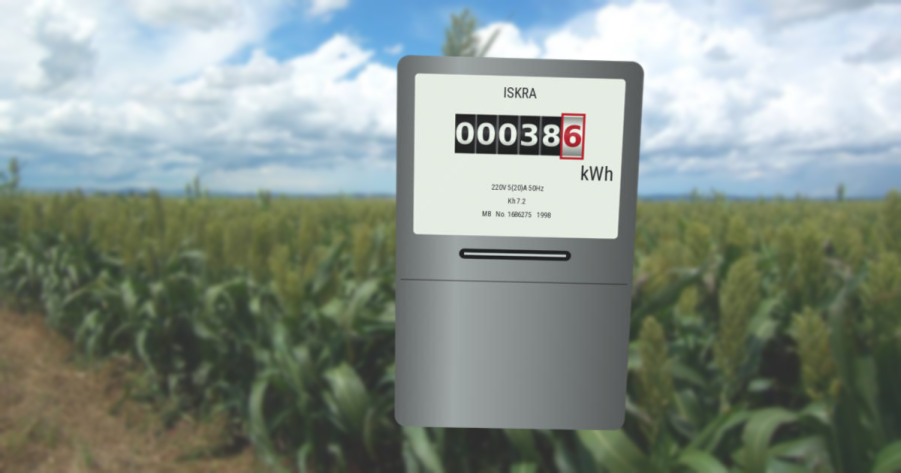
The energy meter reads {"value": 38.6, "unit": "kWh"}
